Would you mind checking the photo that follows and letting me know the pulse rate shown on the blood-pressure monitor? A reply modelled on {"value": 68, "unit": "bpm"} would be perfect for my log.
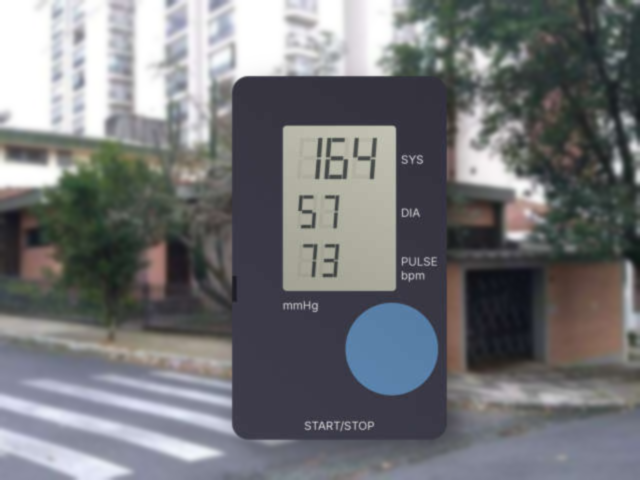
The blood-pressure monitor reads {"value": 73, "unit": "bpm"}
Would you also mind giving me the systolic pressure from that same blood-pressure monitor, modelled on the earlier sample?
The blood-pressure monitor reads {"value": 164, "unit": "mmHg"}
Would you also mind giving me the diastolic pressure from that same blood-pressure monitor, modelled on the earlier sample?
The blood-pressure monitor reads {"value": 57, "unit": "mmHg"}
